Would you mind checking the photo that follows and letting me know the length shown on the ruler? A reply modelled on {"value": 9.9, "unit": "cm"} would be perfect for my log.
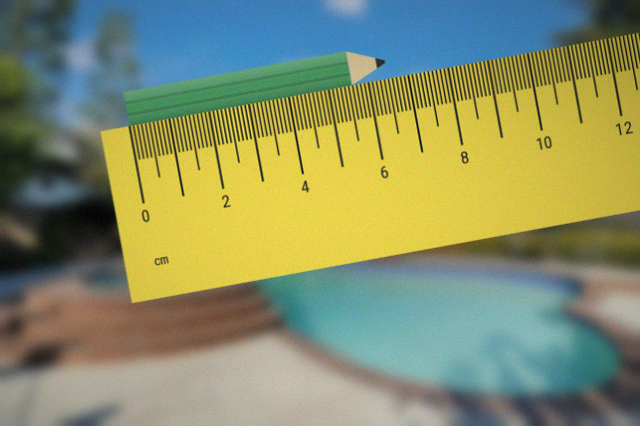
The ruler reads {"value": 6.5, "unit": "cm"}
